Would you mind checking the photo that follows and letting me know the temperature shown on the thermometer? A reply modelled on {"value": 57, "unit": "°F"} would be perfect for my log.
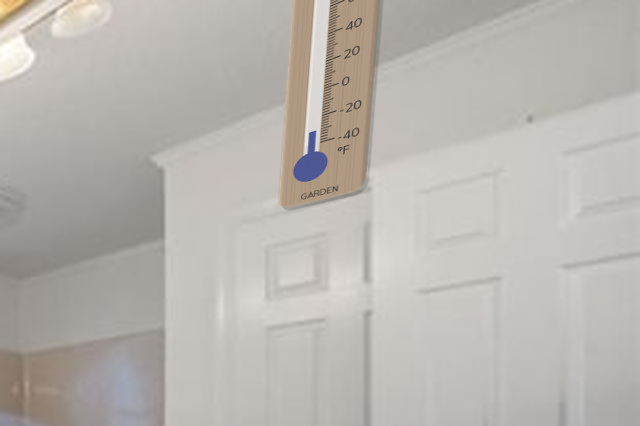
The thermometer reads {"value": -30, "unit": "°F"}
